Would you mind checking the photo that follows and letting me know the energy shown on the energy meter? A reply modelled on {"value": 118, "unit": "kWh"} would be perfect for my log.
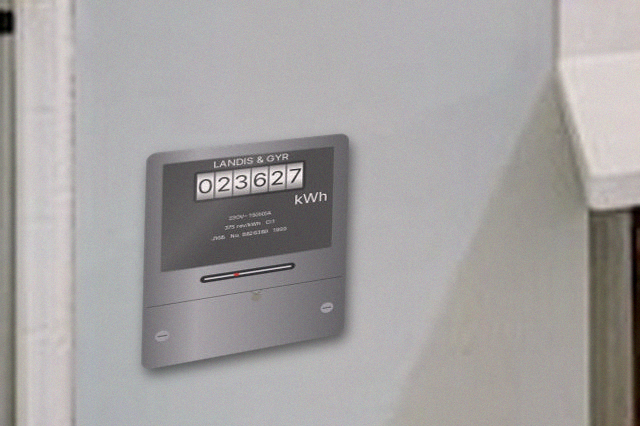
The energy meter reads {"value": 23627, "unit": "kWh"}
